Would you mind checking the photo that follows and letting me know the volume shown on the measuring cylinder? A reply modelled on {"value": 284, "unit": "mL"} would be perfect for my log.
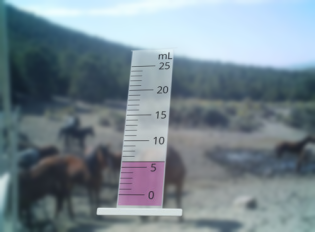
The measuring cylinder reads {"value": 6, "unit": "mL"}
